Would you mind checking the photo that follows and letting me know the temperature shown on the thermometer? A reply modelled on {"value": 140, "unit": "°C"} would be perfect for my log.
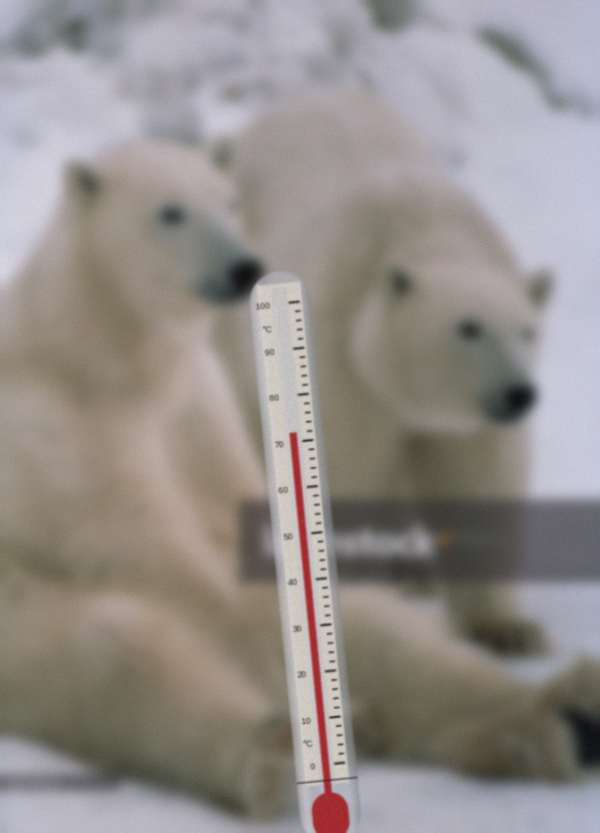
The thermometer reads {"value": 72, "unit": "°C"}
